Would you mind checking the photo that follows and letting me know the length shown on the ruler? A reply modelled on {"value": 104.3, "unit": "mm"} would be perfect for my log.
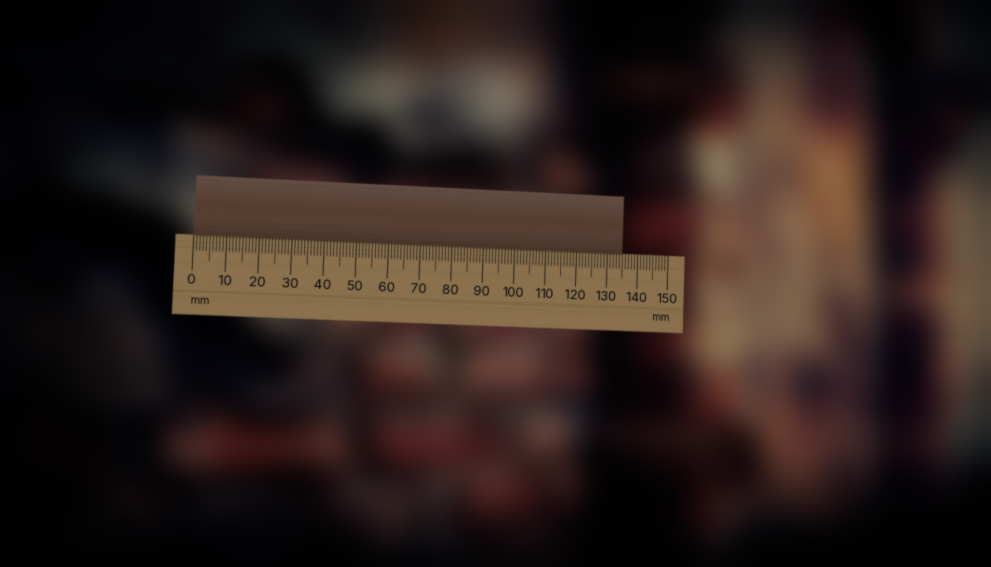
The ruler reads {"value": 135, "unit": "mm"}
